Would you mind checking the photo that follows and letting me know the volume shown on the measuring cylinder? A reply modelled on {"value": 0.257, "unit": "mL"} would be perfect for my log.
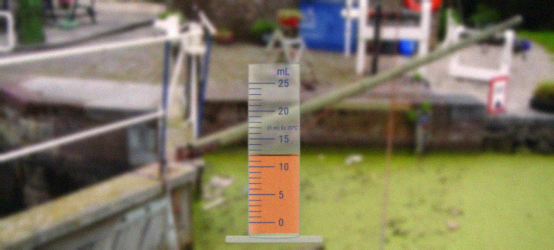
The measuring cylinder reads {"value": 12, "unit": "mL"}
